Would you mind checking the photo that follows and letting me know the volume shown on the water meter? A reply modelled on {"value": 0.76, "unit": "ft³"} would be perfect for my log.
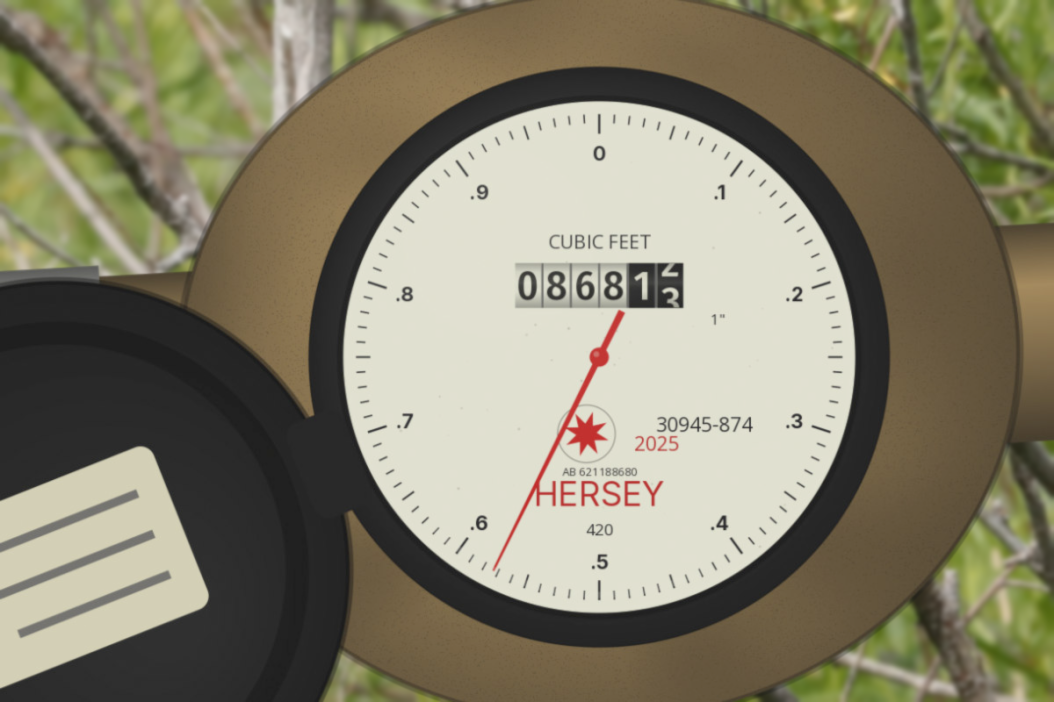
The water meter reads {"value": 86812.57, "unit": "ft³"}
